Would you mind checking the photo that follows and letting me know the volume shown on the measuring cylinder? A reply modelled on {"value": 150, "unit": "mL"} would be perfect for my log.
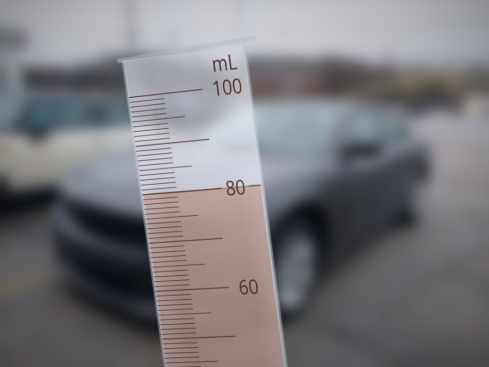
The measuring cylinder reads {"value": 80, "unit": "mL"}
